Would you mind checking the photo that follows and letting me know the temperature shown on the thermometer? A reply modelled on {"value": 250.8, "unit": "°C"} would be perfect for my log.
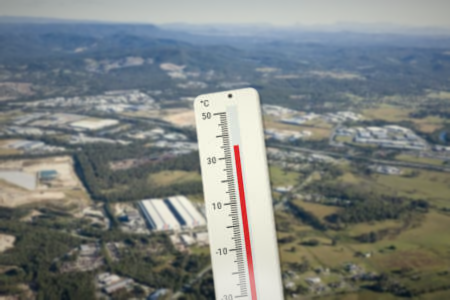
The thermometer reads {"value": 35, "unit": "°C"}
